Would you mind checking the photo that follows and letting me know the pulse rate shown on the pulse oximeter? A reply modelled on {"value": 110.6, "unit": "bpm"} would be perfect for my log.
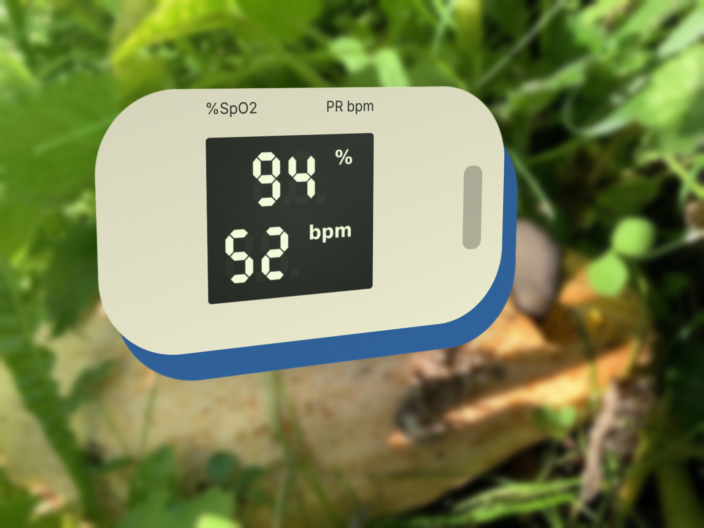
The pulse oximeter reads {"value": 52, "unit": "bpm"}
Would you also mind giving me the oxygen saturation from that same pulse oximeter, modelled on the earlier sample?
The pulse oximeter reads {"value": 94, "unit": "%"}
